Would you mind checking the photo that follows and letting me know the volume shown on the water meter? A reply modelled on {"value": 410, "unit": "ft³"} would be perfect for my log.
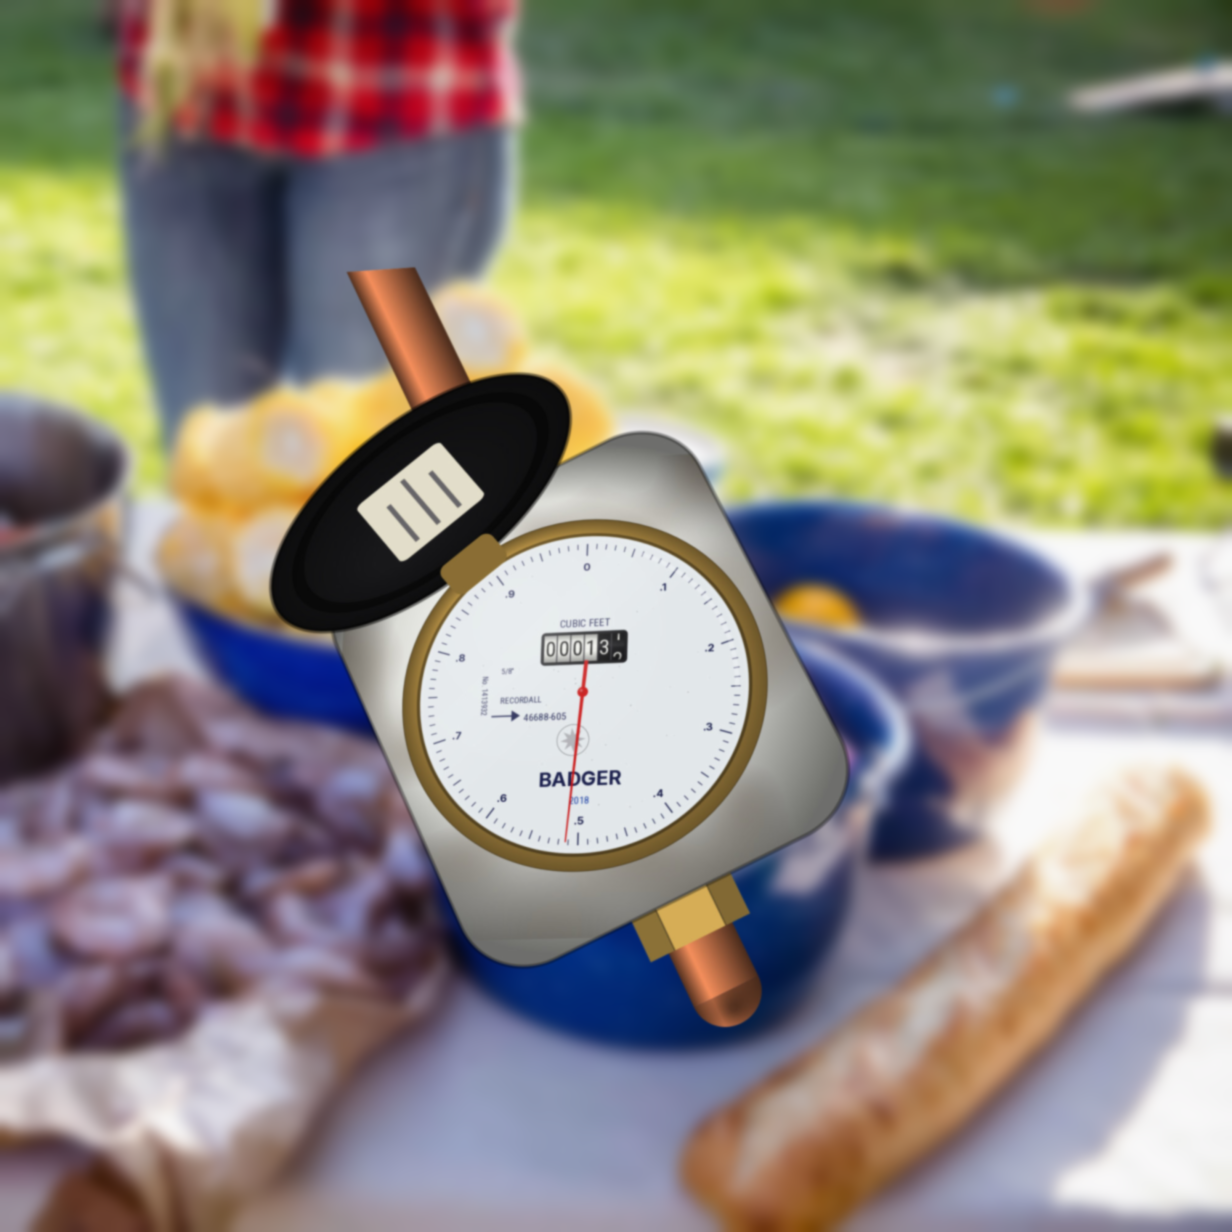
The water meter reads {"value": 131.51, "unit": "ft³"}
